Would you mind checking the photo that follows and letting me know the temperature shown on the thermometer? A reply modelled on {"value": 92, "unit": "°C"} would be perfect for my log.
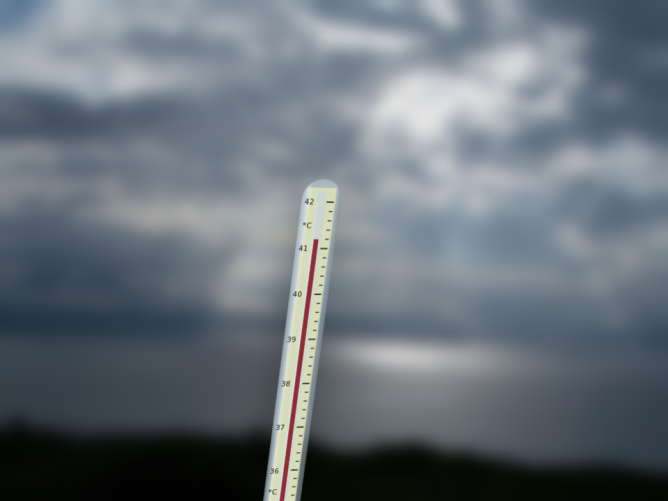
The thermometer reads {"value": 41.2, "unit": "°C"}
